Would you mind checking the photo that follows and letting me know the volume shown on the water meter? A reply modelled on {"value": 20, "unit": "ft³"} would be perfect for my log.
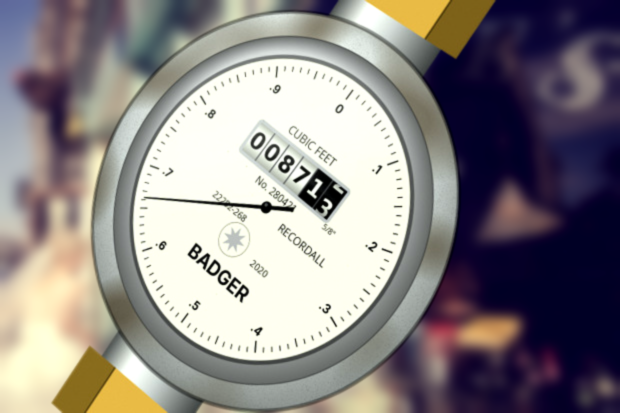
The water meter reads {"value": 8712.66, "unit": "ft³"}
